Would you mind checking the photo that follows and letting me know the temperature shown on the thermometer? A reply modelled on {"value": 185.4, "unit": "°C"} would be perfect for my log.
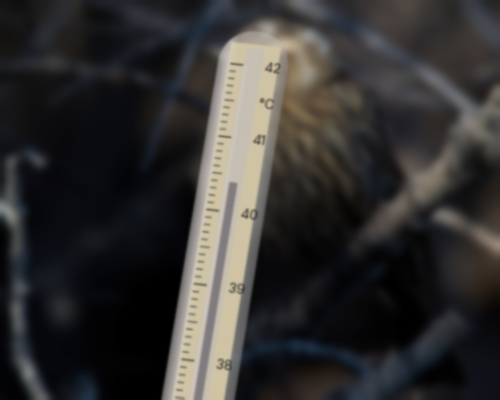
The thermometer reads {"value": 40.4, "unit": "°C"}
